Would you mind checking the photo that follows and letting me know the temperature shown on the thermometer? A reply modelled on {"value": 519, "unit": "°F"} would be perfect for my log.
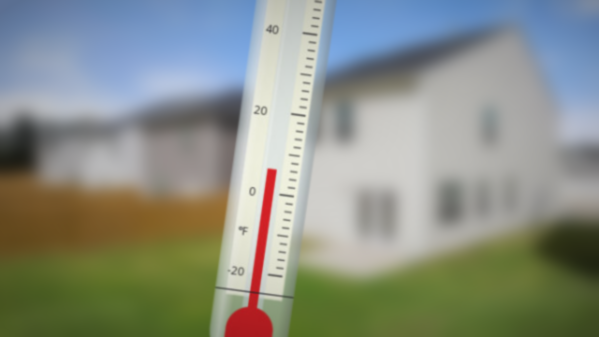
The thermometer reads {"value": 6, "unit": "°F"}
